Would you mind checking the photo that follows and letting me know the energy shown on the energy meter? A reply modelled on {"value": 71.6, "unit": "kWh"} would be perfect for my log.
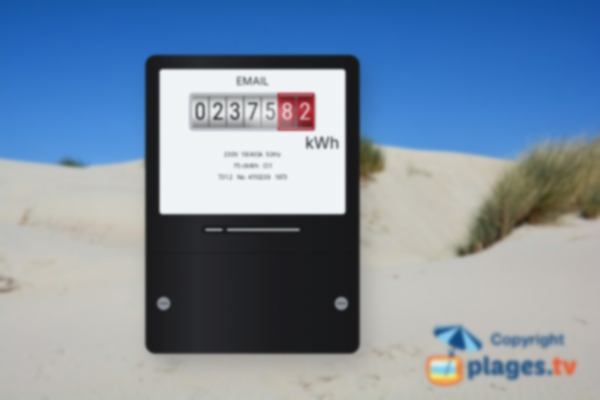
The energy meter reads {"value": 2375.82, "unit": "kWh"}
